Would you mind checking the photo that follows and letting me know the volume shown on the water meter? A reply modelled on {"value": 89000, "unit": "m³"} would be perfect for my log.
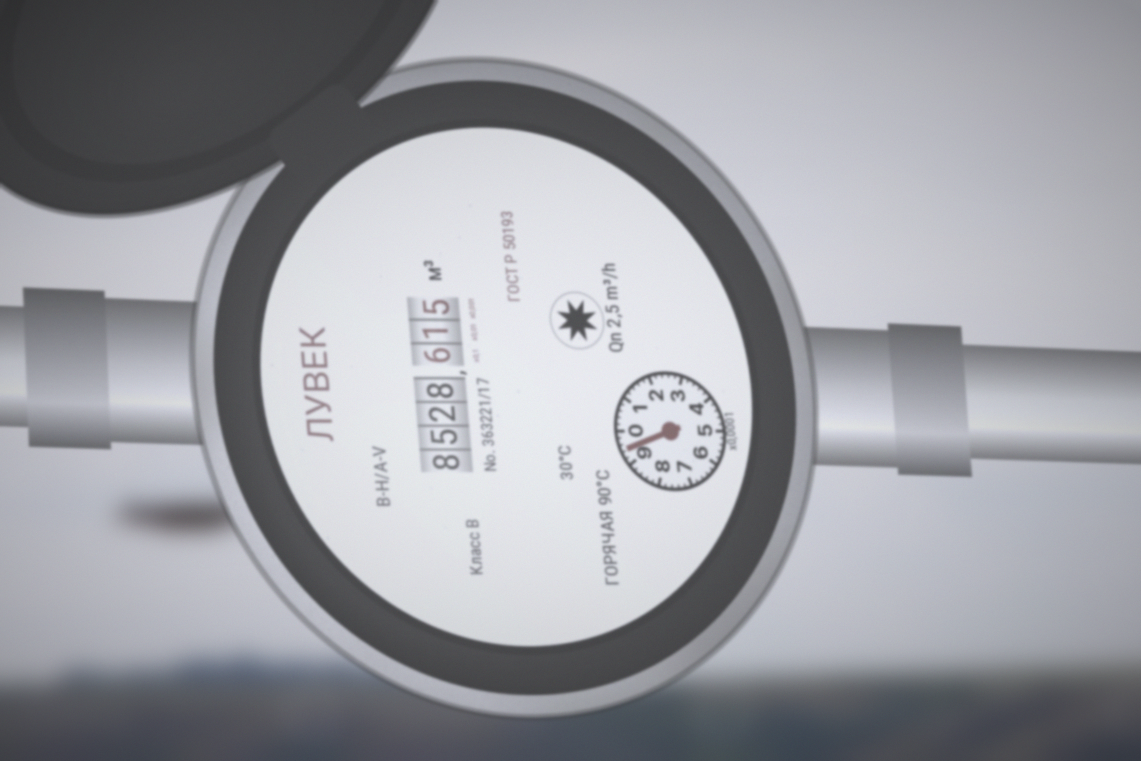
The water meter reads {"value": 8528.6149, "unit": "m³"}
